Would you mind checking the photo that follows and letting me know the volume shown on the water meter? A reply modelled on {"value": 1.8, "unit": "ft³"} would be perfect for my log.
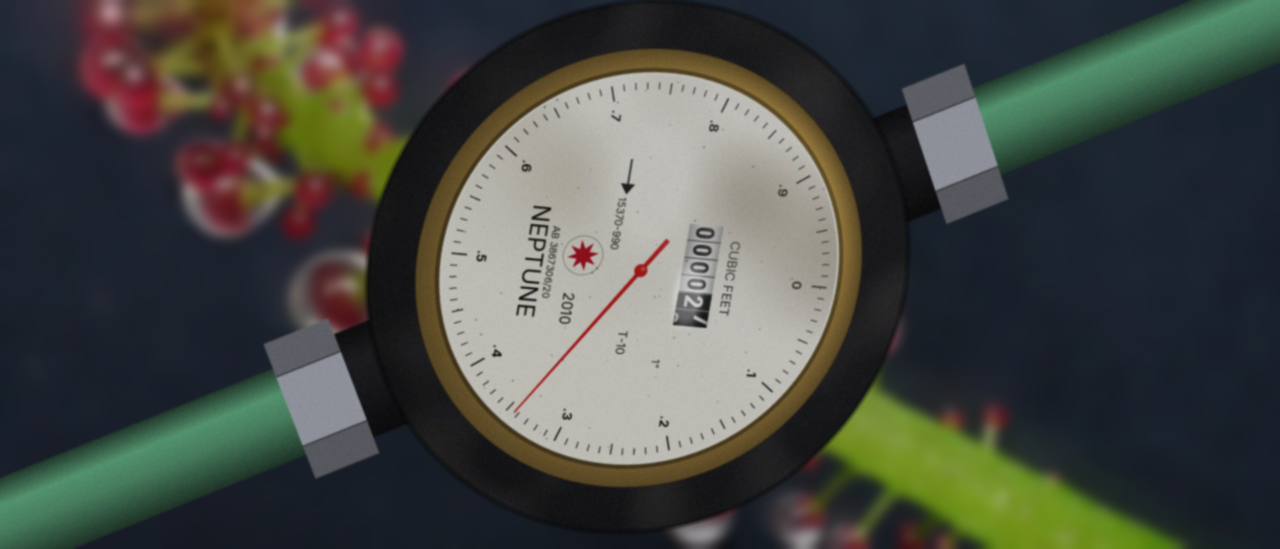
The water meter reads {"value": 27.34, "unit": "ft³"}
